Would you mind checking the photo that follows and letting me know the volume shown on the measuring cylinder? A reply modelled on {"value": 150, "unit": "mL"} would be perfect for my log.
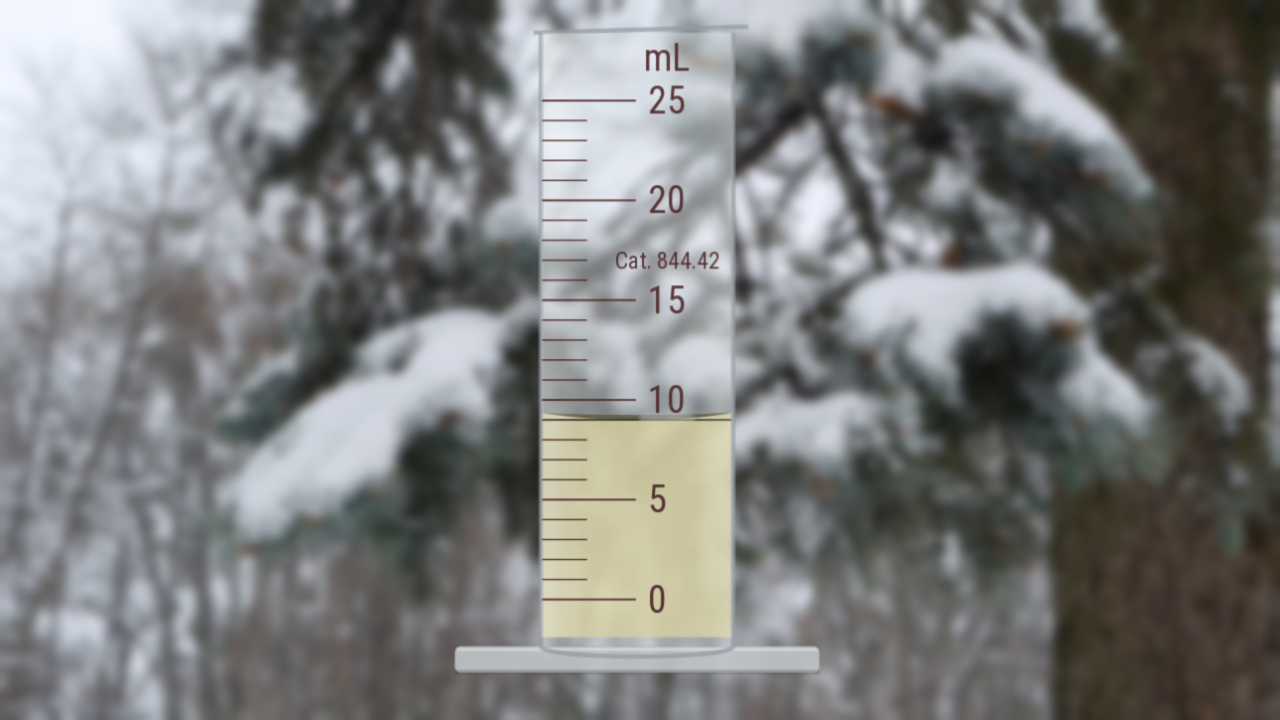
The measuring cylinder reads {"value": 9, "unit": "mL"}
